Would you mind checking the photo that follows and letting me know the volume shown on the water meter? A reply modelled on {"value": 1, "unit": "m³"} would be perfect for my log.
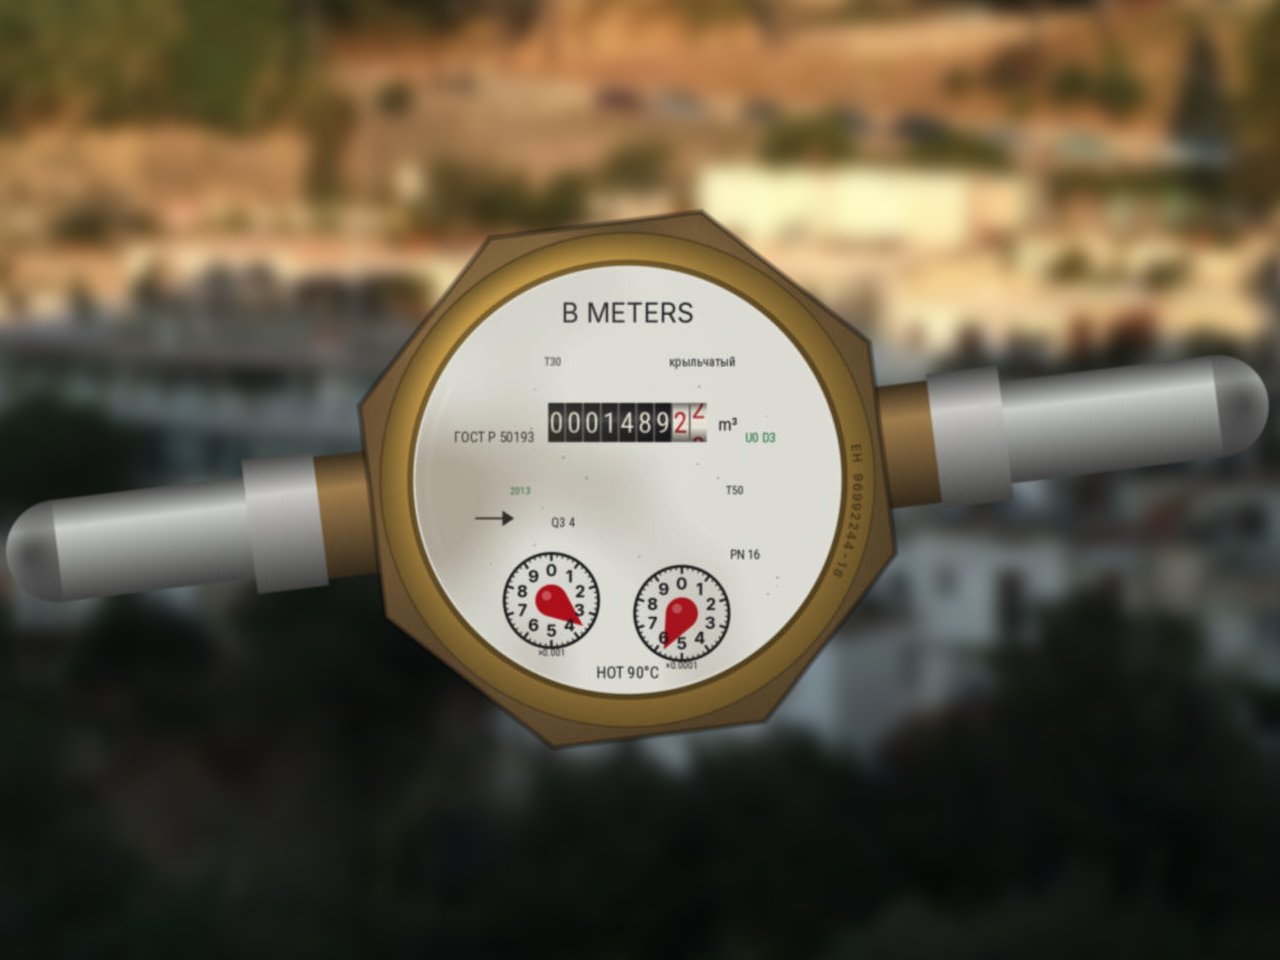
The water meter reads {"value": 1489.2235, "unit": "m³"}
